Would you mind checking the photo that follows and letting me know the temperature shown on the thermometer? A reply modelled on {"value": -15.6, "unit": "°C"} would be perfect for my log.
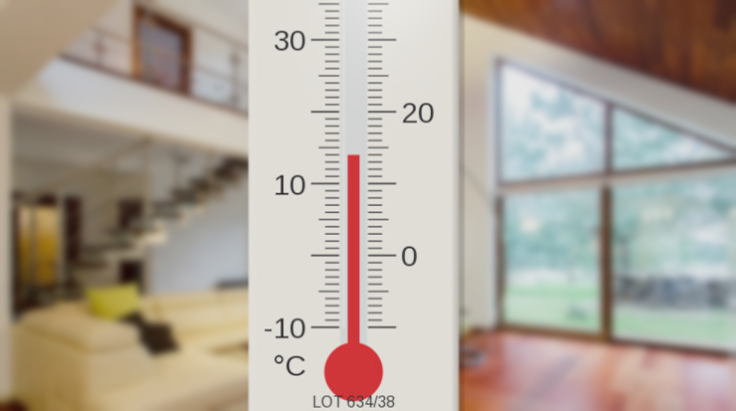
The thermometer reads {"value": 14, "unit": "°C"}
